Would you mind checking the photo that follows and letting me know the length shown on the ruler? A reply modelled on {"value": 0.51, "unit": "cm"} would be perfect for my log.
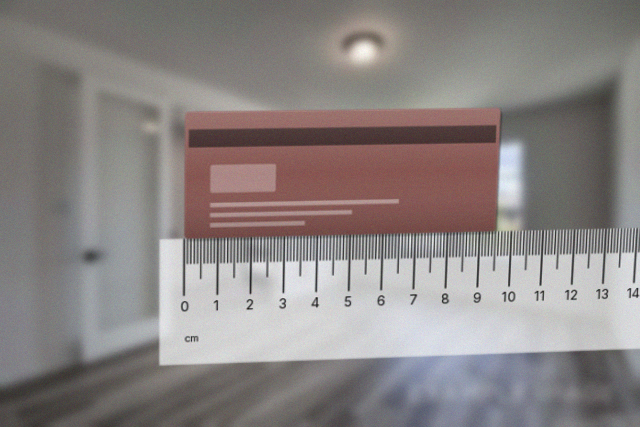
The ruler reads {"value": 9.5, "unit": "cm"}
